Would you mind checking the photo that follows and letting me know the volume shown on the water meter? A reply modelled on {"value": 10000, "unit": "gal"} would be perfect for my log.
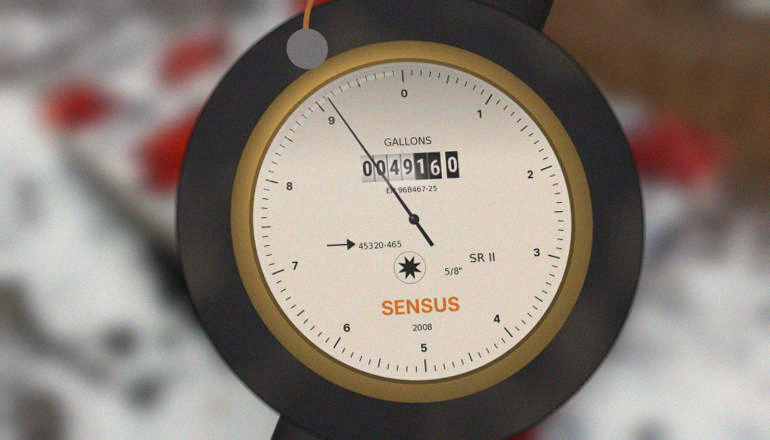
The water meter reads {"value": 49159.1, "unit": "gal"}
